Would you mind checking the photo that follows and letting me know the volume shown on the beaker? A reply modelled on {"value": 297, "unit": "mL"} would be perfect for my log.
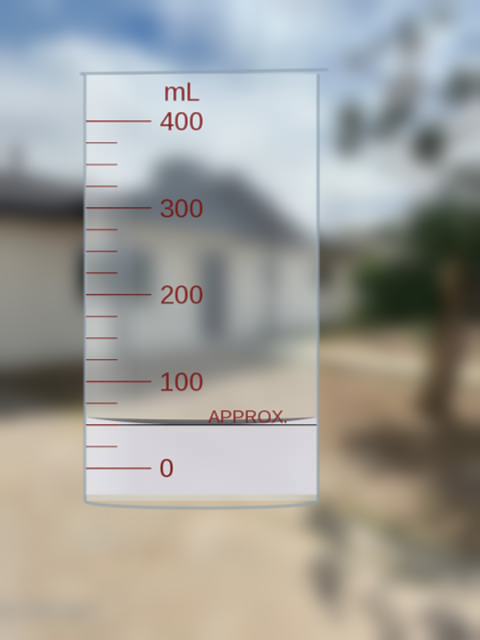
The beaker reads {"value": 50, "unit": "mL"}
